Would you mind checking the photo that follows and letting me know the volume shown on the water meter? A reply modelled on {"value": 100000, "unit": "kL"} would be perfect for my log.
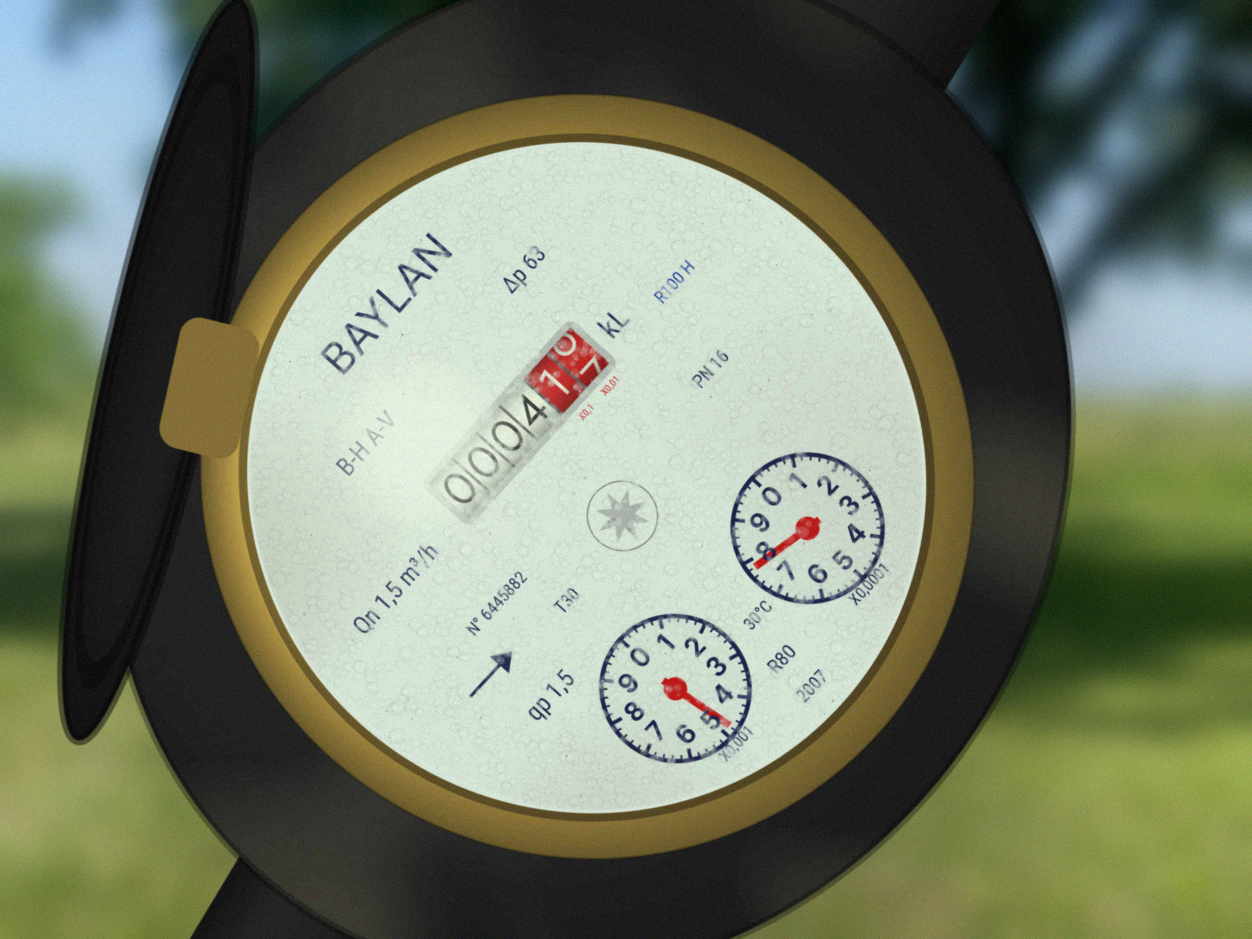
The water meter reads {"value": 4.1647, "unit": "kL"}
